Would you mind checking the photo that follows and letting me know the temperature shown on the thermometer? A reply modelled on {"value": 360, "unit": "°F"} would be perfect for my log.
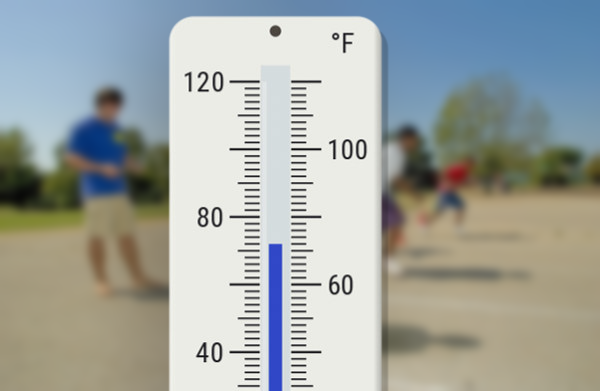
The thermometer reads {"value": 72, "unit": "°F"}
